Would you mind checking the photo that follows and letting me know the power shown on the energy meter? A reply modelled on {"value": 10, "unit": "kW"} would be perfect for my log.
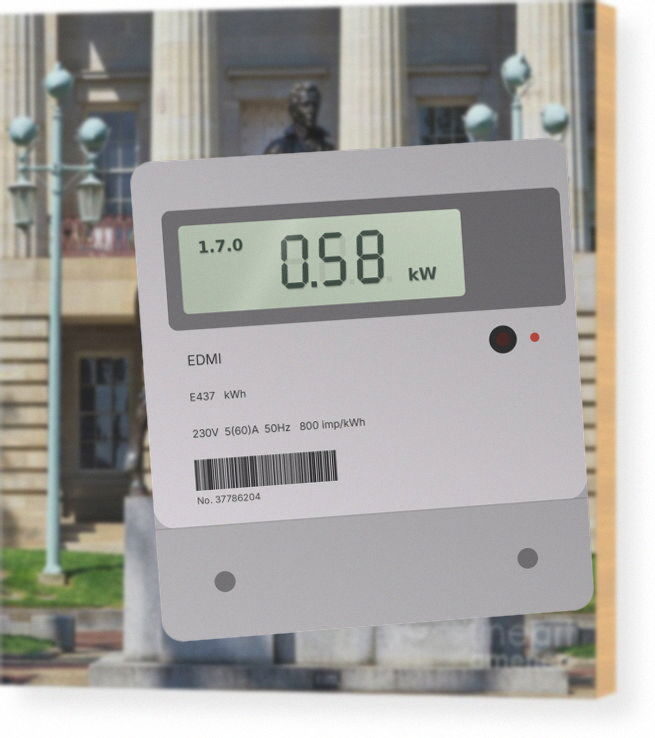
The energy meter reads {"value": 0.58, "unit": "kW"}
